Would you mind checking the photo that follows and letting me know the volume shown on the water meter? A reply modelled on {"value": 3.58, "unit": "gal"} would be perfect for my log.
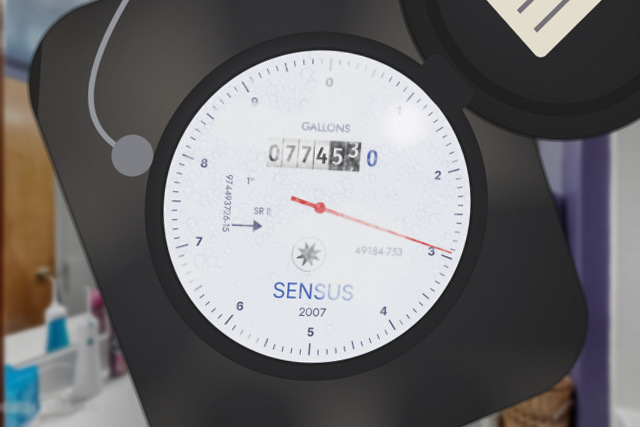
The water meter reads {"value": 774532.9, "unit": "gal"}
